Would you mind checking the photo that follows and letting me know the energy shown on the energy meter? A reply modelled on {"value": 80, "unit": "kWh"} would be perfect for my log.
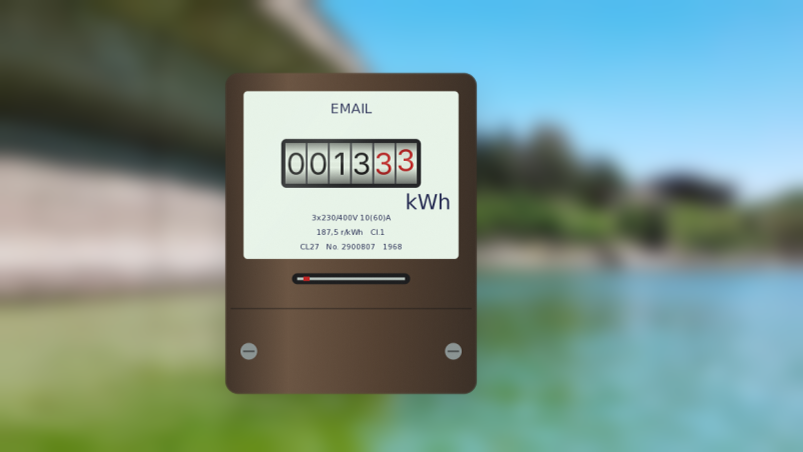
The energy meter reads {"value": 13.33, "unit": "kWh"}
